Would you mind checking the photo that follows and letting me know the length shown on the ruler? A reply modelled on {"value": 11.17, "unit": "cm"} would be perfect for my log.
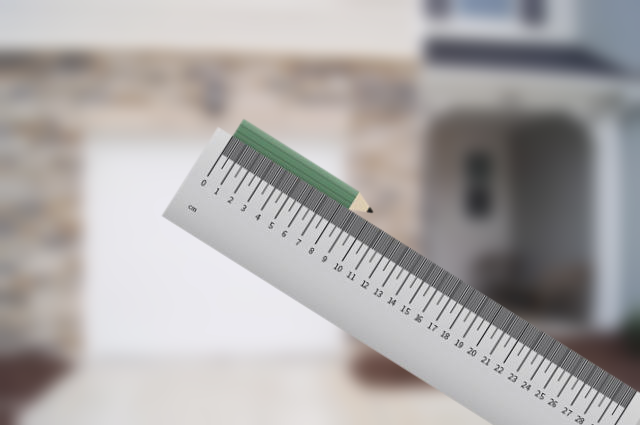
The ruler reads {"value": 10, "unit": "cm"}
